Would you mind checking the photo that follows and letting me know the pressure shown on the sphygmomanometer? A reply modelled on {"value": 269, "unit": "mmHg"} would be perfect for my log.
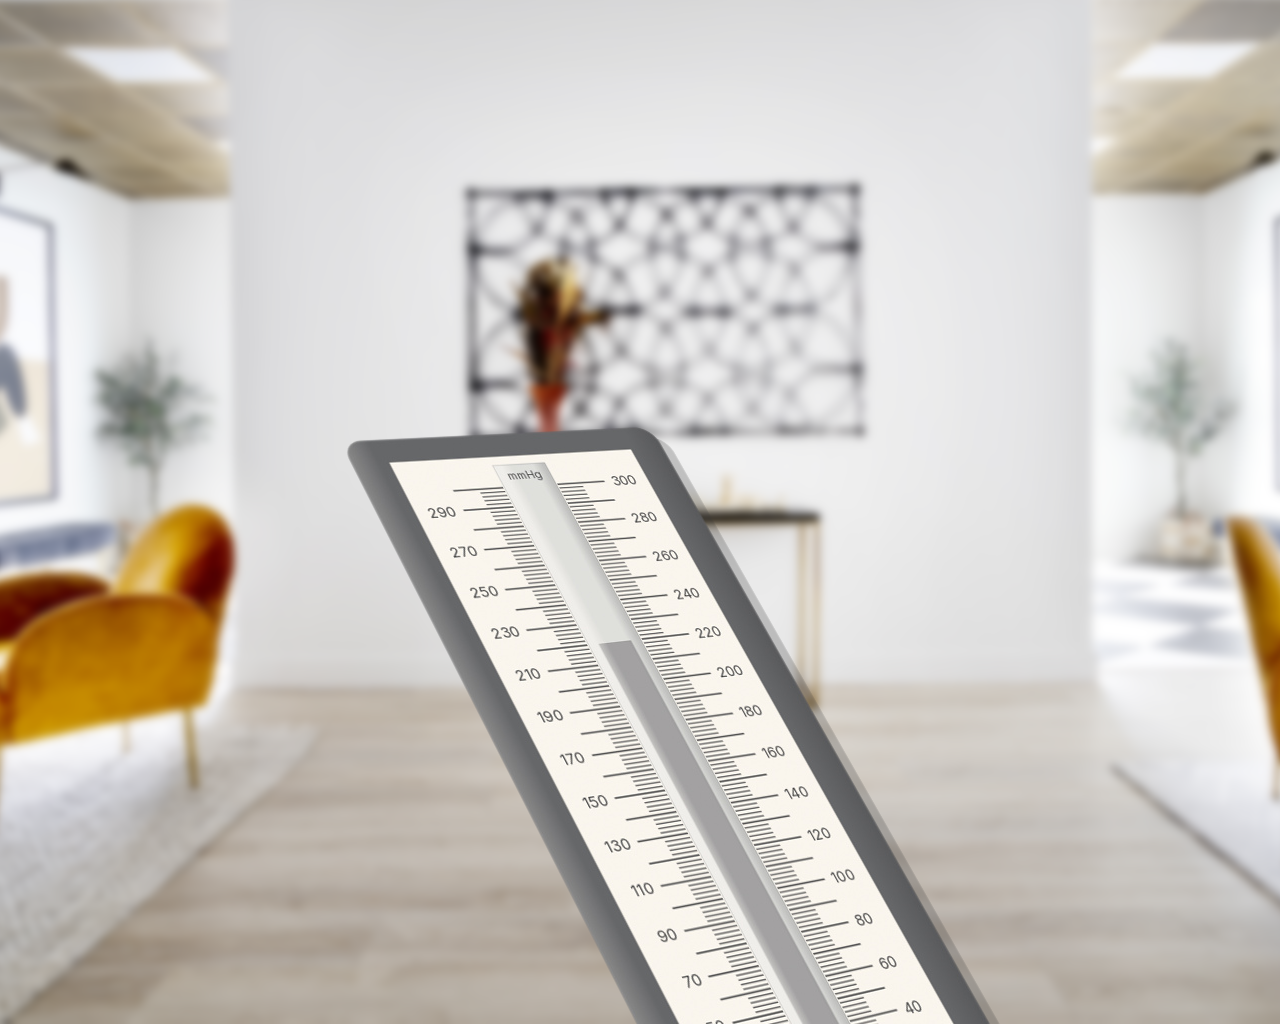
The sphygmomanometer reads {"value": 220, "unit": "mmHg"}
